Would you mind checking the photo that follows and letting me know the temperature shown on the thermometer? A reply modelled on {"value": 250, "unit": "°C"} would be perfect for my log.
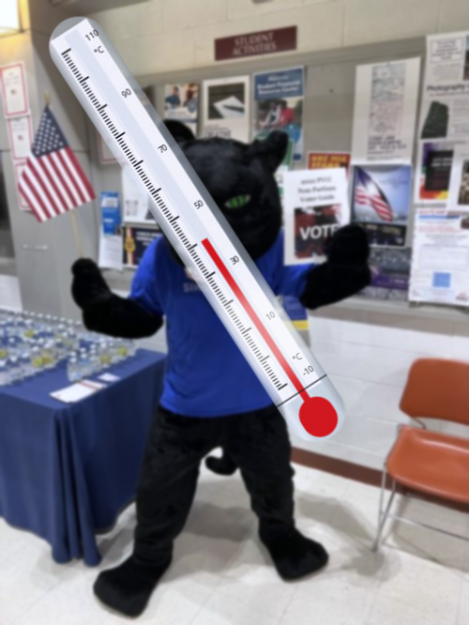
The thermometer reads {"value": 40, "unit": "°C"}
